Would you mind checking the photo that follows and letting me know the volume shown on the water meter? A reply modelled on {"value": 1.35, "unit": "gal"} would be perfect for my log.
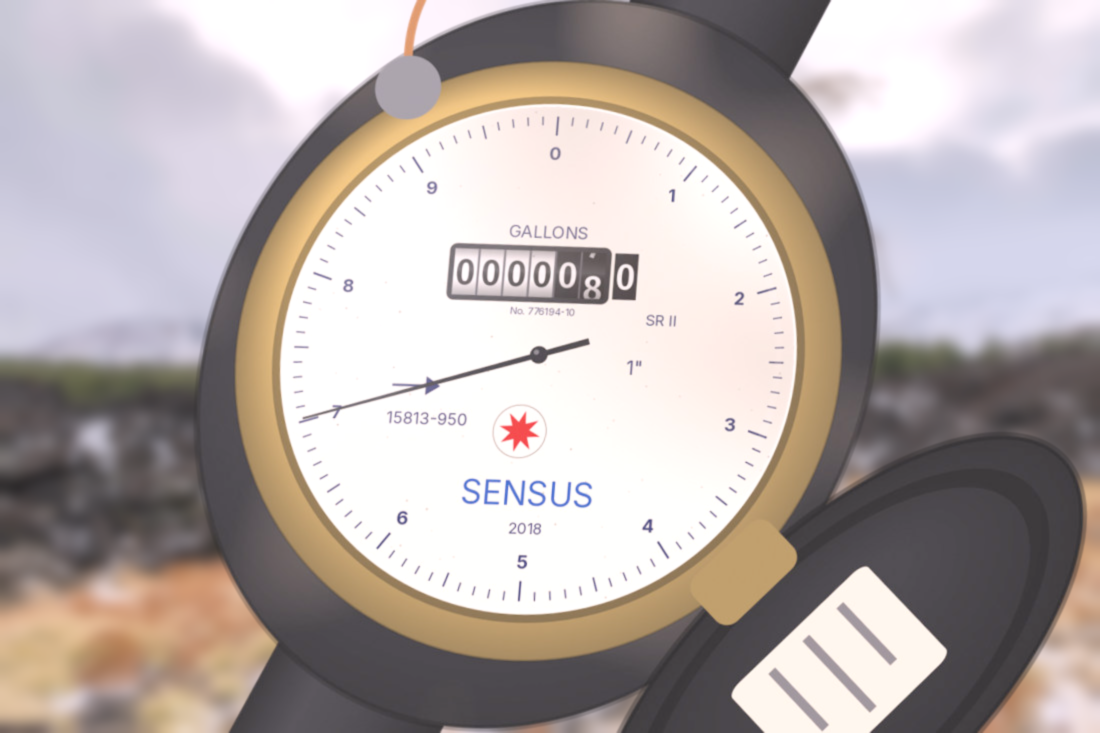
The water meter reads {"value": 77.0, "unit": "gal"}
